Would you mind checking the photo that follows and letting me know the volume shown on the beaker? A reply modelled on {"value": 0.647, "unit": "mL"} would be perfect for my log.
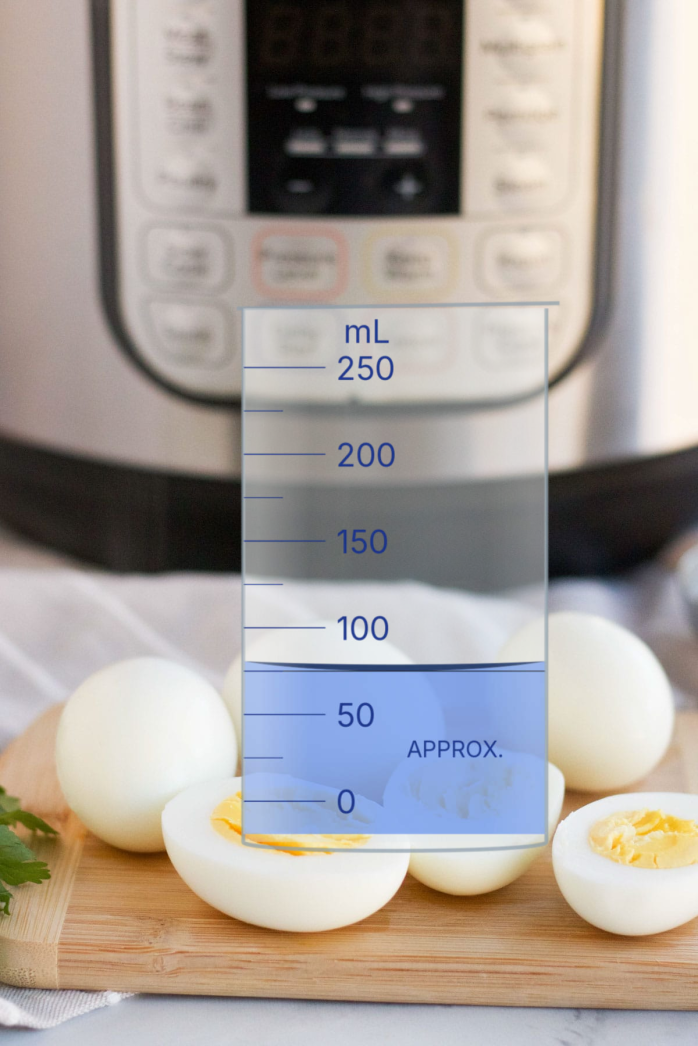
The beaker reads {"value": 75, "unit": "mL"}
